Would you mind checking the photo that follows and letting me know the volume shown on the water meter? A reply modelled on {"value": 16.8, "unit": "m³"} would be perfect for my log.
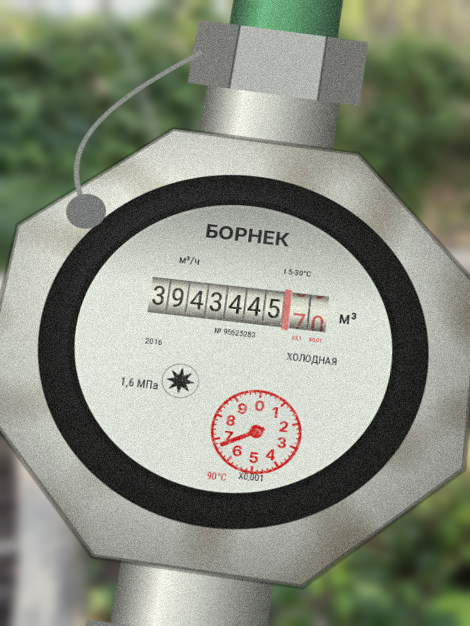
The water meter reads {"value": 3943445.696, "unit": "m³"}
